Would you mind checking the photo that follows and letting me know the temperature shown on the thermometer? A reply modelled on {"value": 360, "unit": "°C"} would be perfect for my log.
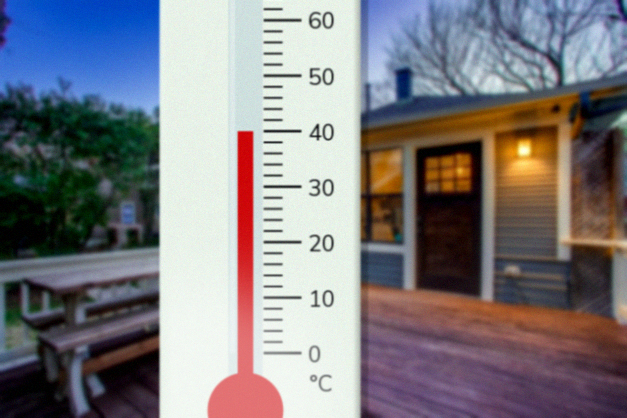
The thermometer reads {"value": 40, "unit": "°C"}
